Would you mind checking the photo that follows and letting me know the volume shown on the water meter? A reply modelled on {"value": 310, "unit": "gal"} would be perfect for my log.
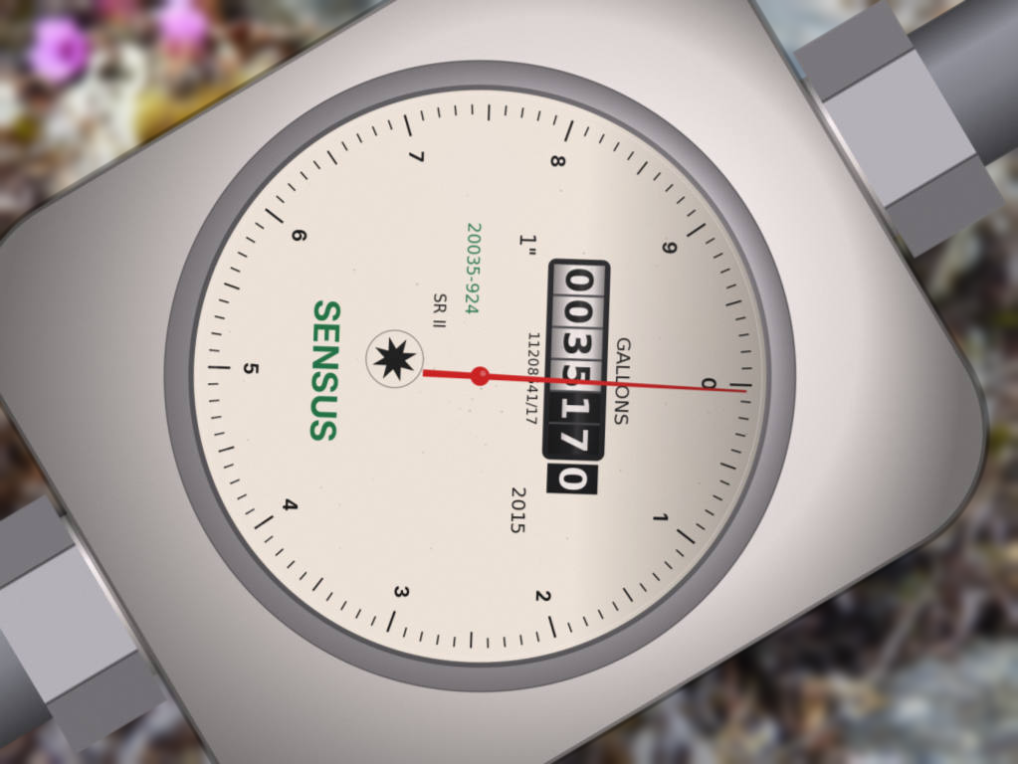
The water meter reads {"value": 35170.0, "unit": "gal"}
